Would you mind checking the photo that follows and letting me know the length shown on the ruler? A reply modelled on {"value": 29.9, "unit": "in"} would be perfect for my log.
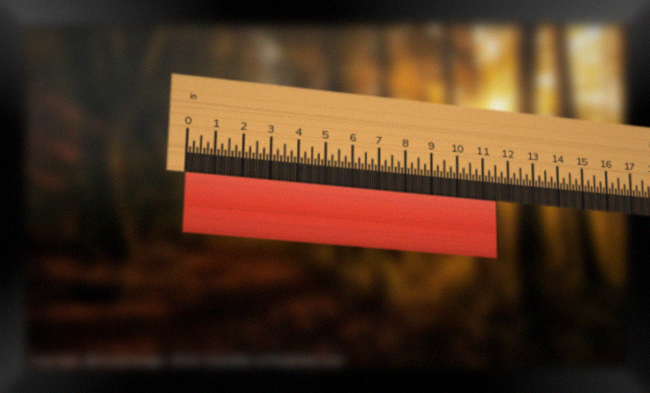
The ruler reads {"value": 11.5, "unit": "in"}
